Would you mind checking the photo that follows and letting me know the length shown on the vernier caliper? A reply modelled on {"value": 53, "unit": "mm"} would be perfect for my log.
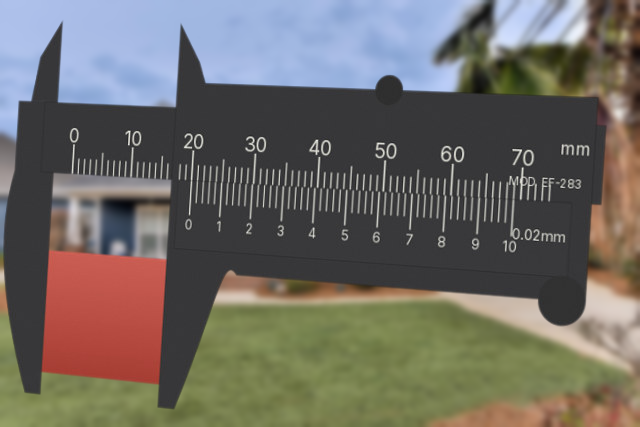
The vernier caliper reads {"value": 20.0, "unit": "mm"}
